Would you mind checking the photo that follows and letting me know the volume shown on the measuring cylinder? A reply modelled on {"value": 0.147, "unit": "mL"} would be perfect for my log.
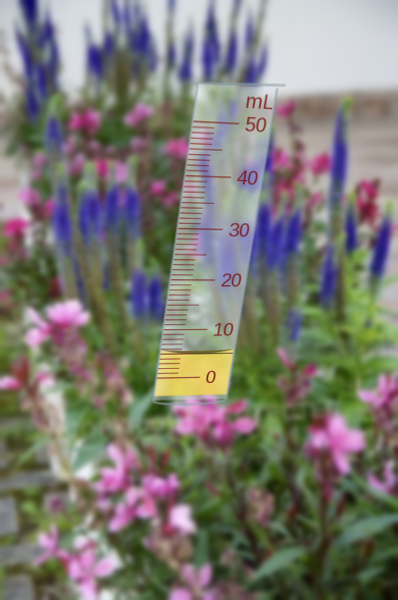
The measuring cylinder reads {"value": 5, "unit": "mL"}
